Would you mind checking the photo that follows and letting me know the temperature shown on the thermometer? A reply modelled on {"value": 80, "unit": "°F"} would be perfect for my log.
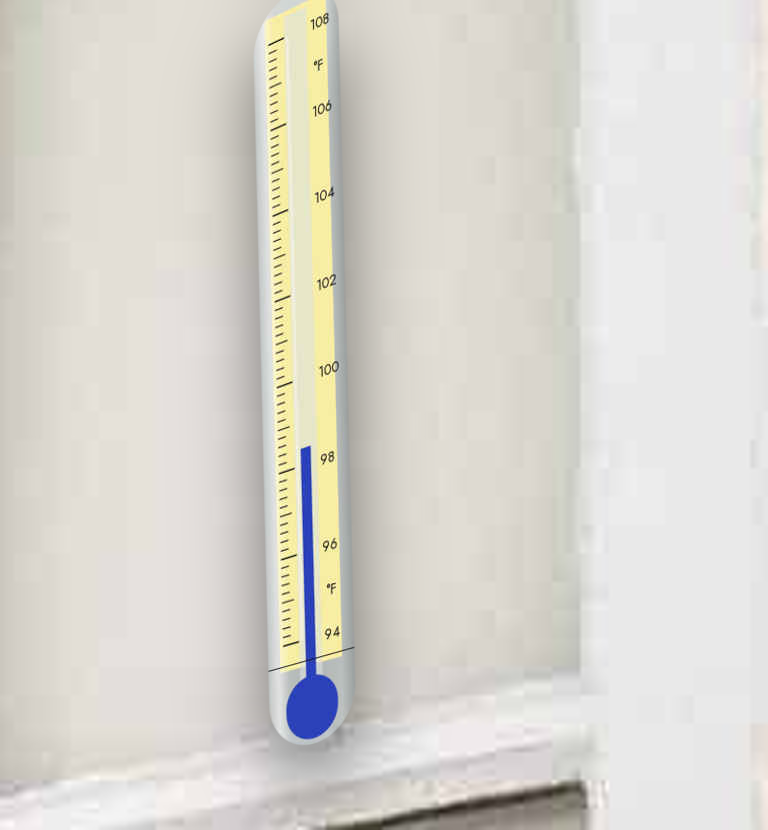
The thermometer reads {"value": 98.4, "unit": "°F"}
